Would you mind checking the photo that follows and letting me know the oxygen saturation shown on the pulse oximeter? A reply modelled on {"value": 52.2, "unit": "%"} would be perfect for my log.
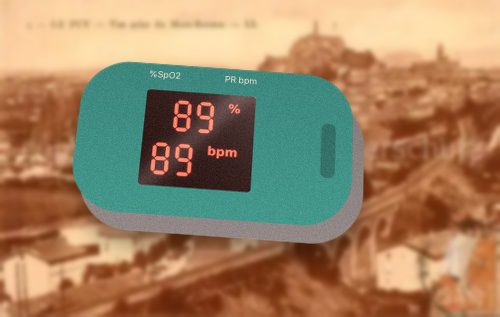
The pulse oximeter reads {"value": 89, "unit": "%"}
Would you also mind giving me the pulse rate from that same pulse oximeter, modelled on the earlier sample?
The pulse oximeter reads {"value": 89, "unit": "bpm"}
